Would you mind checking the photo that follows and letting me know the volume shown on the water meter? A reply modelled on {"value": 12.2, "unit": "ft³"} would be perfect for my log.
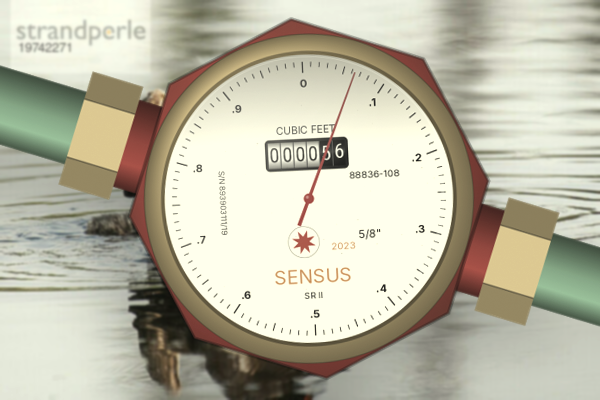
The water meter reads {"value": 56.06, "unit": "ft³"}
